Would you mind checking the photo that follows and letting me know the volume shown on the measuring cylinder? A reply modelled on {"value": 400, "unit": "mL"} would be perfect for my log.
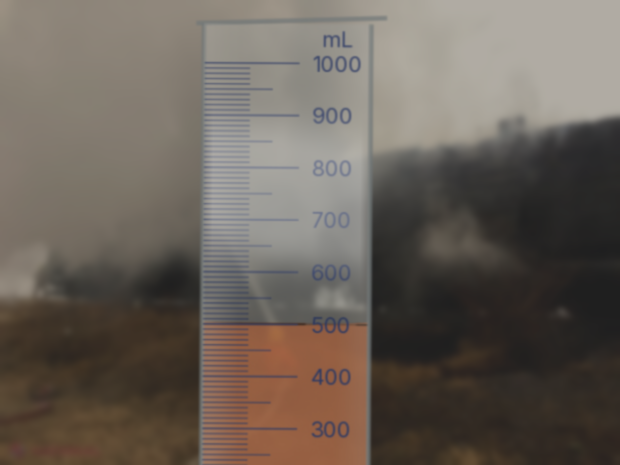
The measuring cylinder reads {"value": 500, "unit": "mL"}
